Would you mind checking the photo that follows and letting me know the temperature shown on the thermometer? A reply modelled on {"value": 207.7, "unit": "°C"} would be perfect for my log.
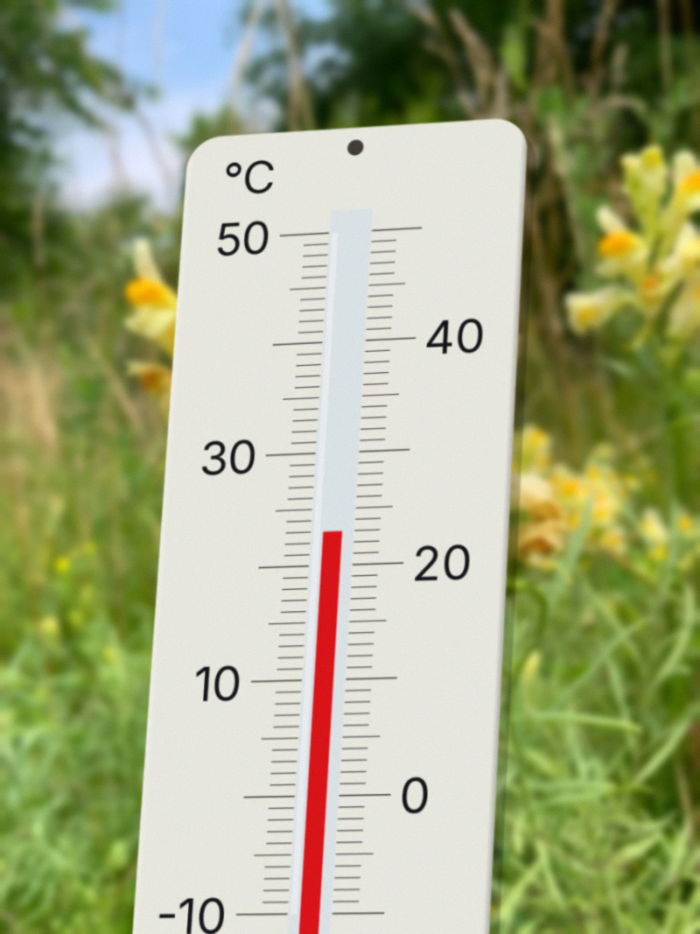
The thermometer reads {"value": 23, "unit": "°C"}
